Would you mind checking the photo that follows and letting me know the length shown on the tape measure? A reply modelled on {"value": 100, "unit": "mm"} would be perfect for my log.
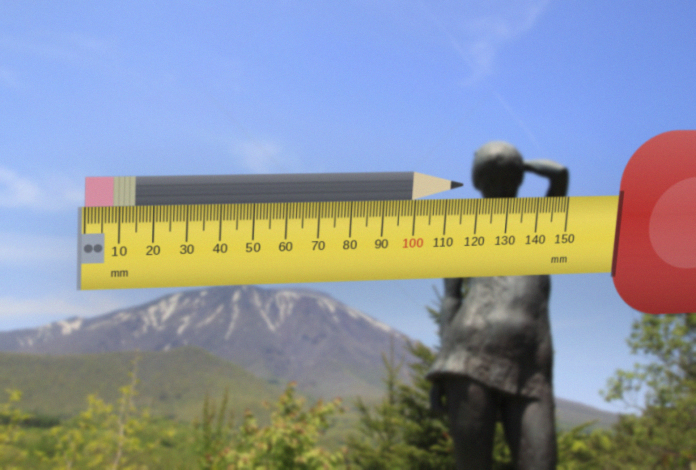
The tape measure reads {"value": 115, "unit": "mm"}
